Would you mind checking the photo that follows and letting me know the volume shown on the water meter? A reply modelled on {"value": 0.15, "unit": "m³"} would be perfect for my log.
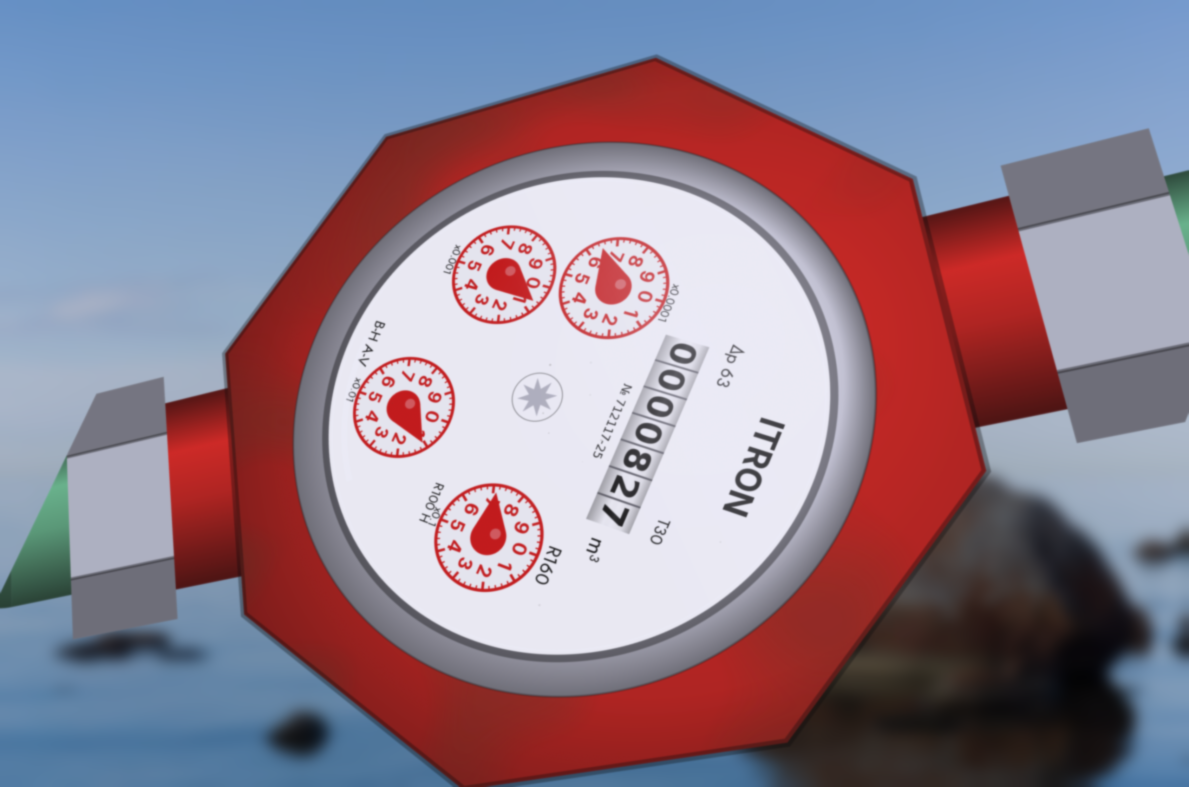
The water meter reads {"value": 827.7106, "unit": "m³"}
